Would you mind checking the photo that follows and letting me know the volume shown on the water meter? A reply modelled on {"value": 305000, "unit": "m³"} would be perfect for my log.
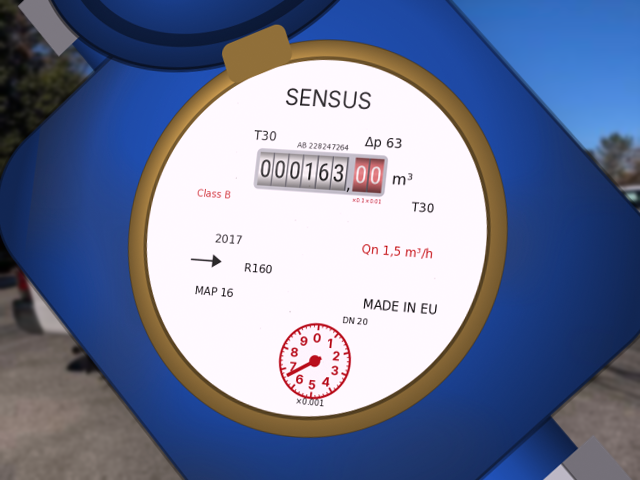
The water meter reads {"value": 163.006, "unit": "m³"}
